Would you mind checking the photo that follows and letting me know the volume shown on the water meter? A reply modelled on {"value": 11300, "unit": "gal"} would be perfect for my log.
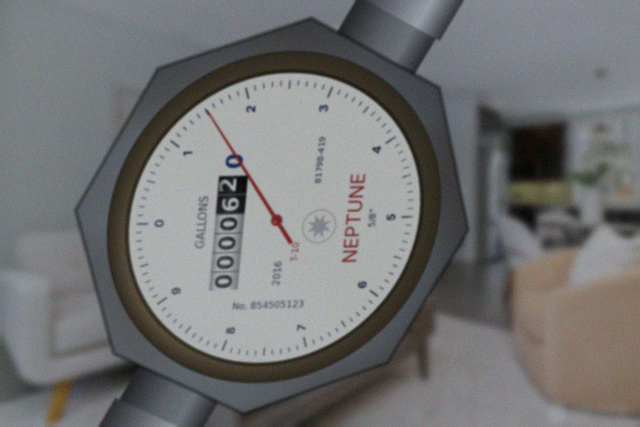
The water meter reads {"value": 621.5, "unit": "gal"}
